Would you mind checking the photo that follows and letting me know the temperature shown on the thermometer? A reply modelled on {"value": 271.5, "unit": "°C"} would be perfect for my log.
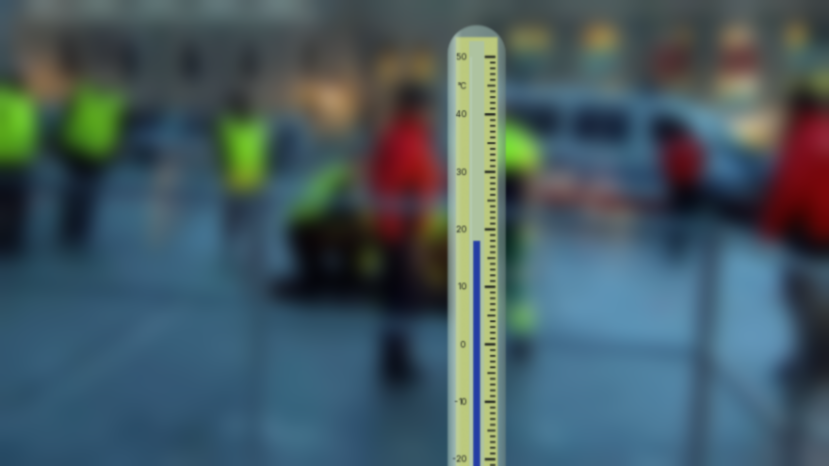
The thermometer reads {"value": 18, "unit": "°C"}
